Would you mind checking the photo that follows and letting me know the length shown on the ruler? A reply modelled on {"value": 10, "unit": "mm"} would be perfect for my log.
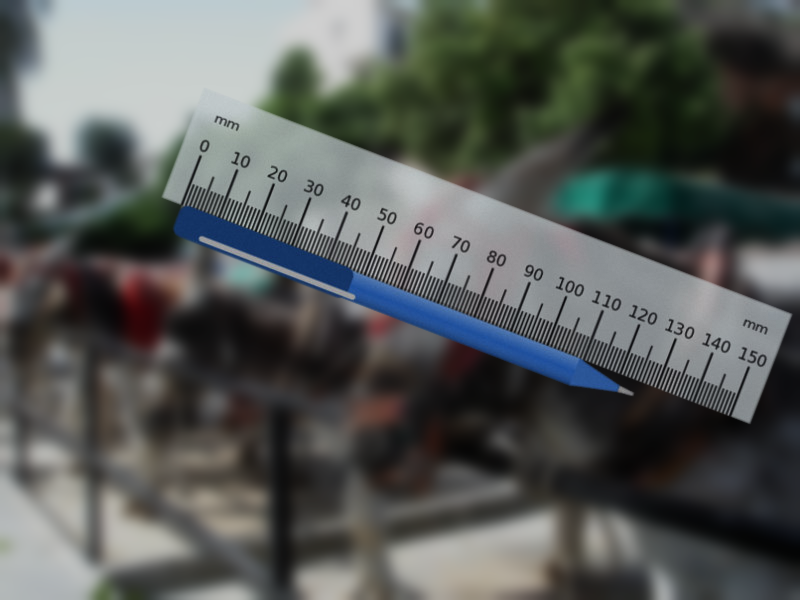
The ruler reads {"value": 125, "unit": "mm"}
